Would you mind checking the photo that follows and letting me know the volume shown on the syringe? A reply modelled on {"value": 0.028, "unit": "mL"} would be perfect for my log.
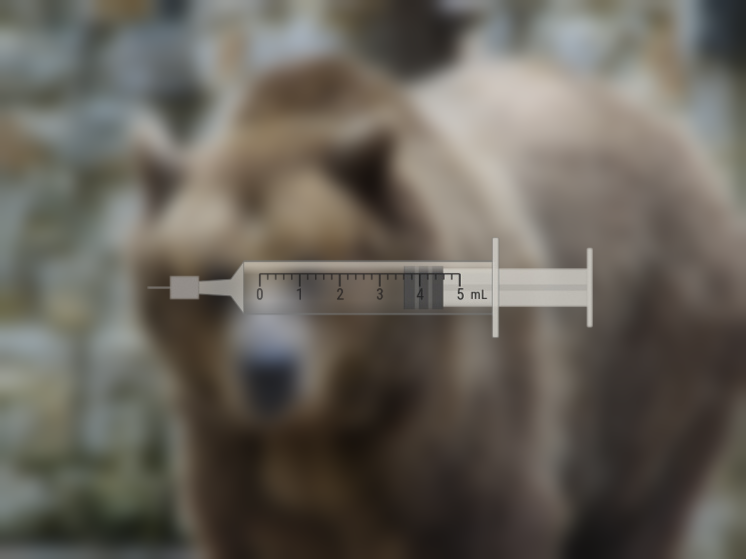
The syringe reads {"value": 3.6, "unit": "mL"}
